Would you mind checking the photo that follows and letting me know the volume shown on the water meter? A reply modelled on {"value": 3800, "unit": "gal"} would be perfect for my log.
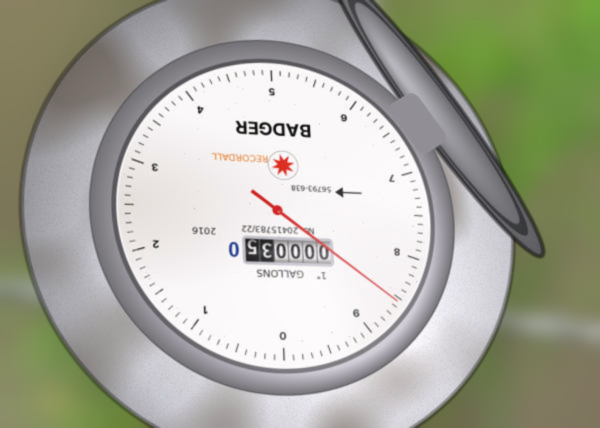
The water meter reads {"value": 348.5, "unit": "gal"}
